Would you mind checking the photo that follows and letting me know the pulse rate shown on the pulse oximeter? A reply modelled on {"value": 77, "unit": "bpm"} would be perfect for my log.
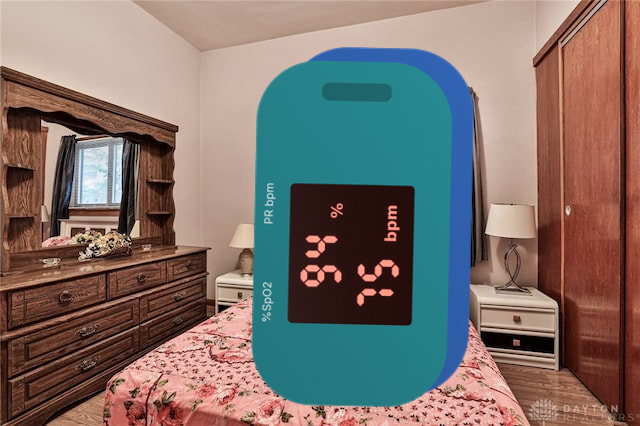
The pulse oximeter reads {"value": 75, "unit": "bpm"}
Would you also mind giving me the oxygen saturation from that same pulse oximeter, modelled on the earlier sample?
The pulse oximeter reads {"value": 94, "unit": "%"}
